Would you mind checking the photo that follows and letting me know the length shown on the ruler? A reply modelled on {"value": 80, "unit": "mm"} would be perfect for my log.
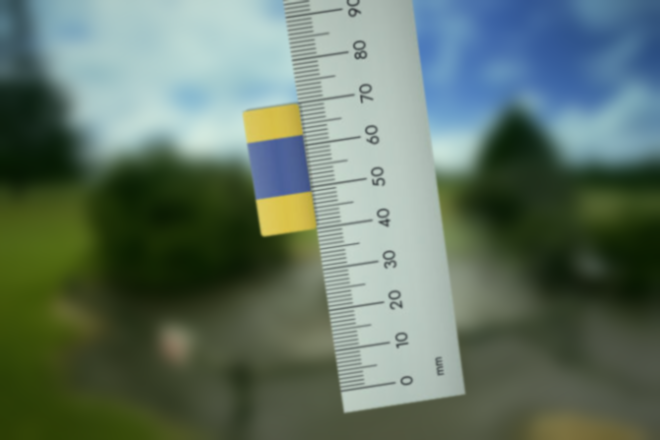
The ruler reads {"value": 30, "unit": "mm"}
